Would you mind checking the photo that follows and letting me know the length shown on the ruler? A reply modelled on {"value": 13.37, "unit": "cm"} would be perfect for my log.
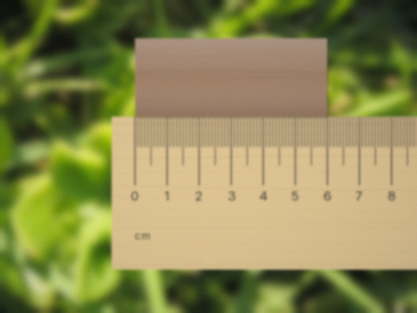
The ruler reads {"value": 6, "unit": "cm"}
